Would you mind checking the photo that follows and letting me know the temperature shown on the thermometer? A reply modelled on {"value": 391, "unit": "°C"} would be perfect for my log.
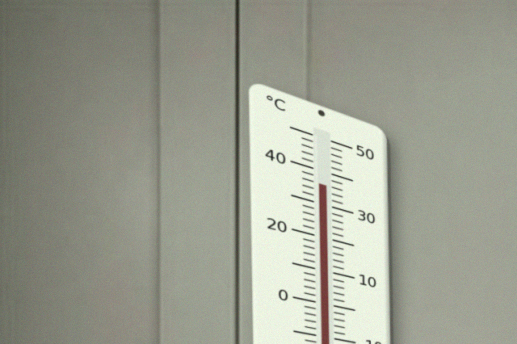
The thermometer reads {"value": 36, "unit": "°C"}
